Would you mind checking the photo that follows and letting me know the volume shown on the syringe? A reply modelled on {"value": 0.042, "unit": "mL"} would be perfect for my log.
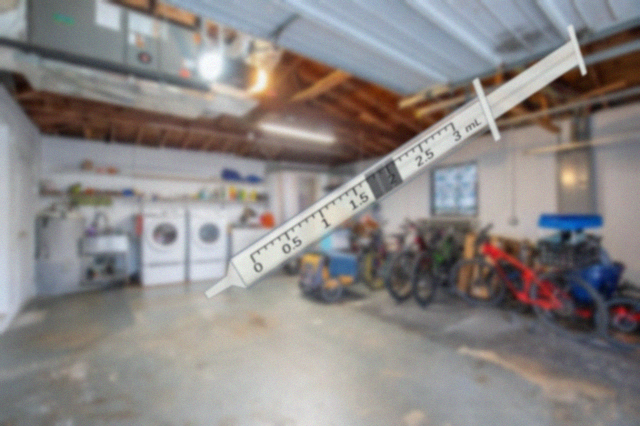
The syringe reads {"value": 1.7, "unit": "mL"}
